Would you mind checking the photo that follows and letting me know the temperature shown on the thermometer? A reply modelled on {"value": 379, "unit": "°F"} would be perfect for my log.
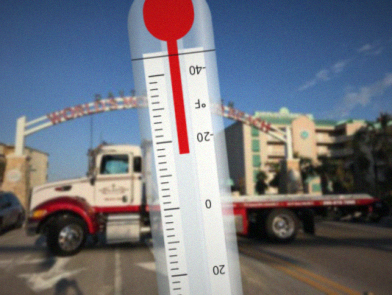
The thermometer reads {"value": -16, "unit": "°F"}
